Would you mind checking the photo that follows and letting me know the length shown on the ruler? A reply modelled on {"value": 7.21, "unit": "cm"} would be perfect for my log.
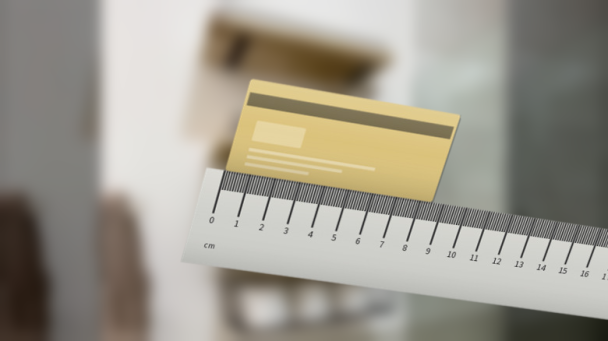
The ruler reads {"value": 8.5, "unit": "cm"}
